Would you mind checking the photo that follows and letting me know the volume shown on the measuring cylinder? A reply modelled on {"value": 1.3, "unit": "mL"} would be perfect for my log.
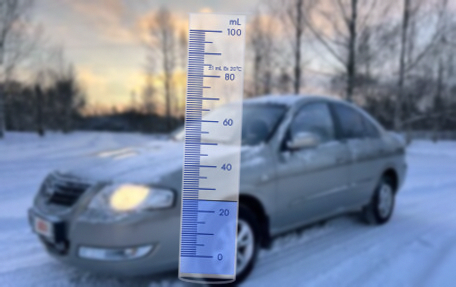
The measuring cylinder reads {"value": 25, "unit": "mL"}
